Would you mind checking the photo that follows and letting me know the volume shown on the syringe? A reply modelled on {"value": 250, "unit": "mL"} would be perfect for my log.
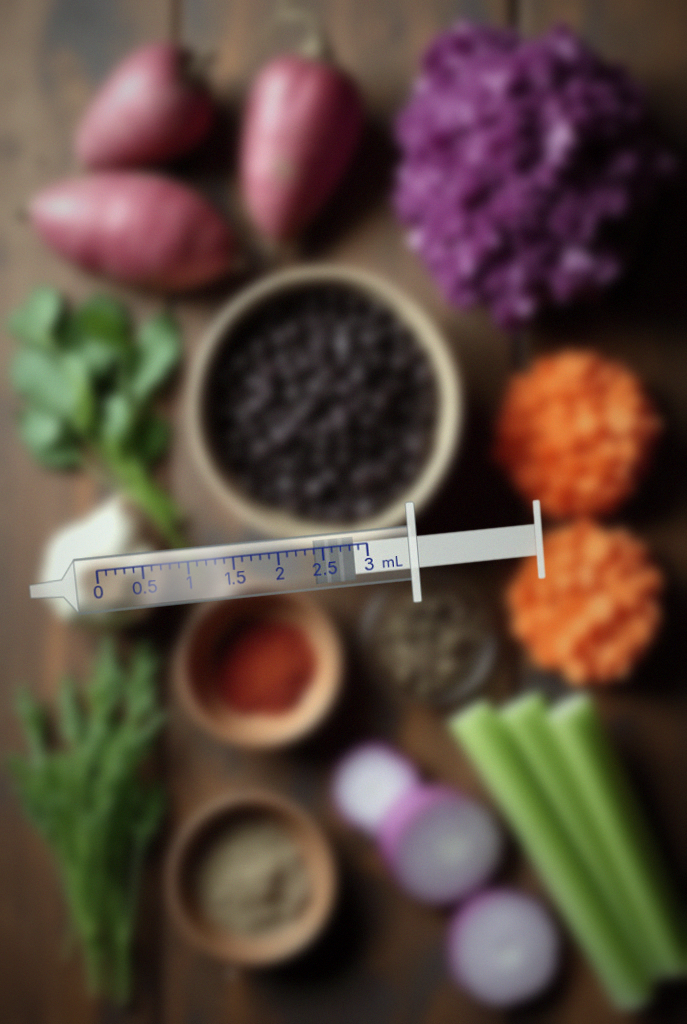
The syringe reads {"value": 2.4, "unit": "mL"}
